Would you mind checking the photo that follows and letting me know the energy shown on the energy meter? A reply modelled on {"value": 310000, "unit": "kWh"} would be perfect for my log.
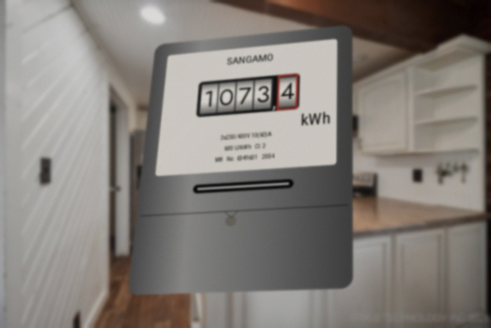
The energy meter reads {"value": 1073.4, "unit": "kWh"}
